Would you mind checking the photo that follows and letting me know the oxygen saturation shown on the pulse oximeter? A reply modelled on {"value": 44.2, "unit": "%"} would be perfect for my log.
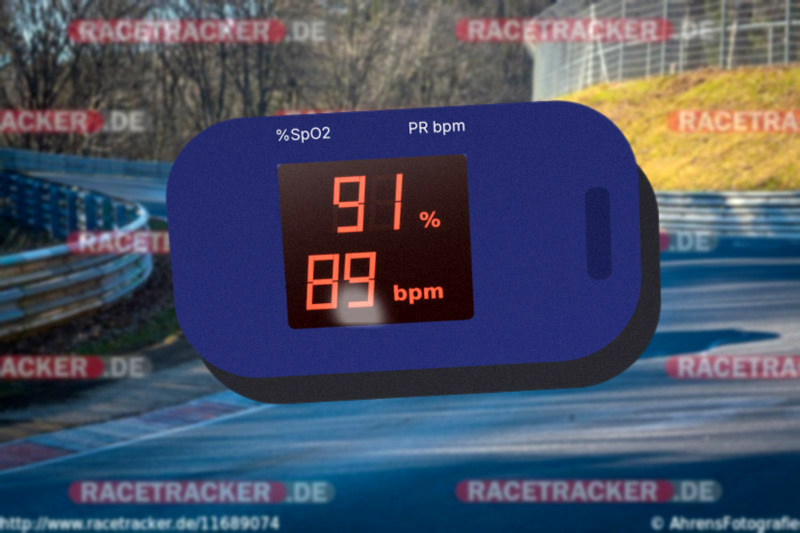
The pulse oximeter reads {"value": 91, "unit": "%"}
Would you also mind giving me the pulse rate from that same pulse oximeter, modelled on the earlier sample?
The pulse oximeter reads {"value": 89, "unit": "bpm"}
